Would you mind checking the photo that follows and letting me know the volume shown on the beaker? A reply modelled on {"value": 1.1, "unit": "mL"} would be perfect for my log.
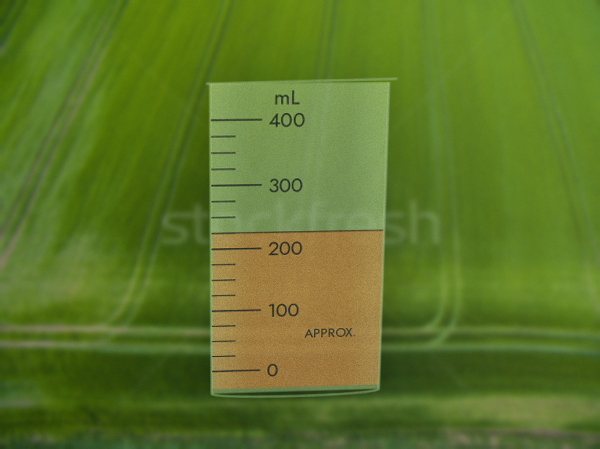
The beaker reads {"value": 225, "unit": "mL"}
